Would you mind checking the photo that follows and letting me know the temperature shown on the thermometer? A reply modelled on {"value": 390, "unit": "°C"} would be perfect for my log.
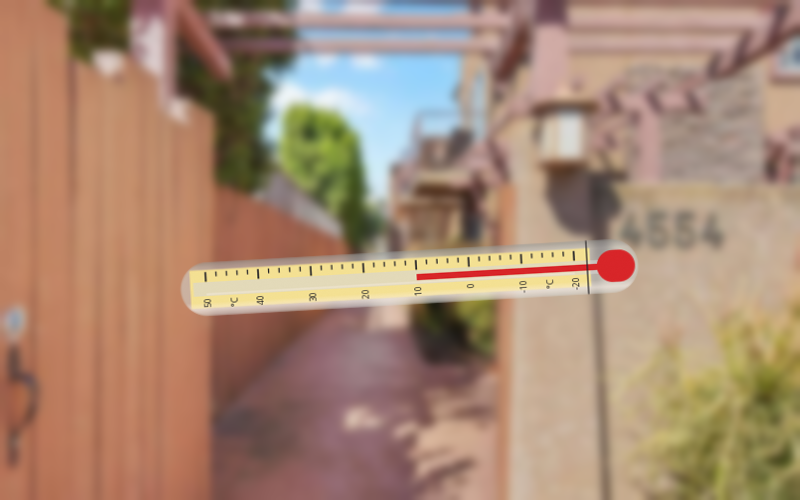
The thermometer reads {"value": 10, "unit": "°C"}
